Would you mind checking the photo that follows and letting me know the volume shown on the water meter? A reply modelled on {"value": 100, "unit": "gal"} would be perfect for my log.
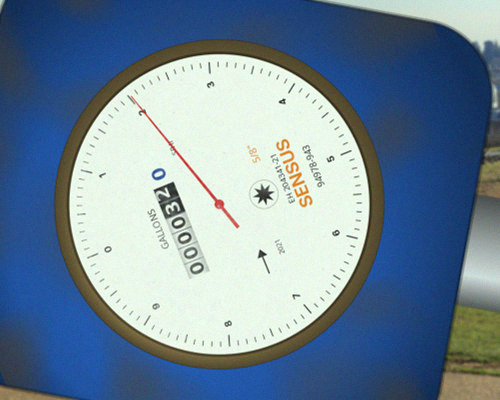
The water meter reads {"value": 322.0, "unit": "gal"}
